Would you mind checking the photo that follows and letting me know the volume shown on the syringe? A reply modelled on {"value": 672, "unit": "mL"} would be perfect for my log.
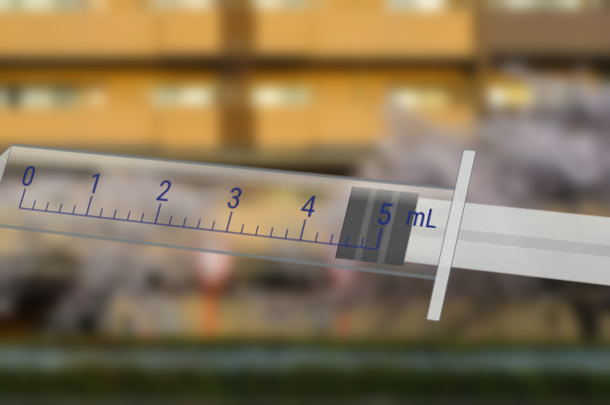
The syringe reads {"value": 4.5, "unit": "mL"}
